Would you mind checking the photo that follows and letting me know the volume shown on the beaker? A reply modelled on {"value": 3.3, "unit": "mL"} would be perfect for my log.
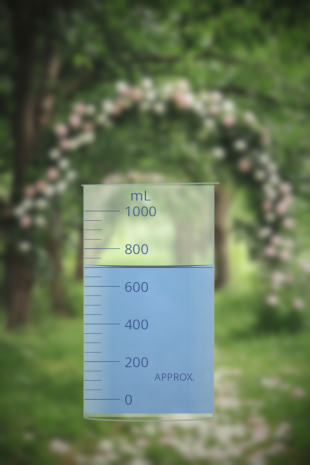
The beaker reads {"value": 700, "unit": "mL"}
